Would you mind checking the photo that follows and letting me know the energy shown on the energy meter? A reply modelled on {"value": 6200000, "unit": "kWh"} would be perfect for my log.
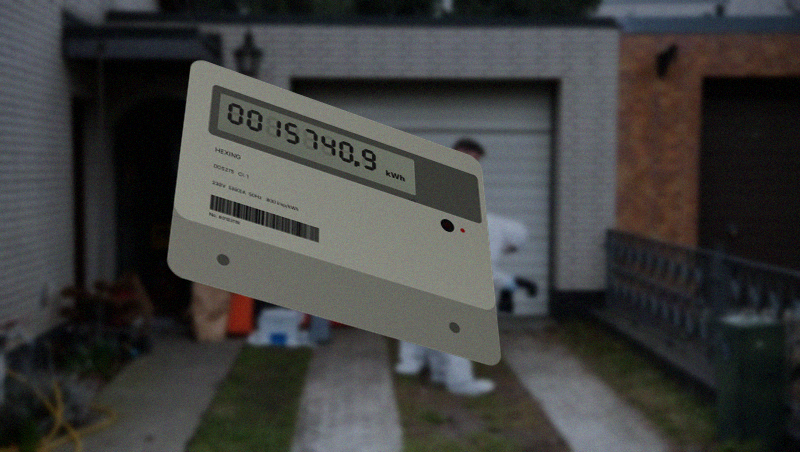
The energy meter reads {"value": 15740.9, "unit": "kWh"}
